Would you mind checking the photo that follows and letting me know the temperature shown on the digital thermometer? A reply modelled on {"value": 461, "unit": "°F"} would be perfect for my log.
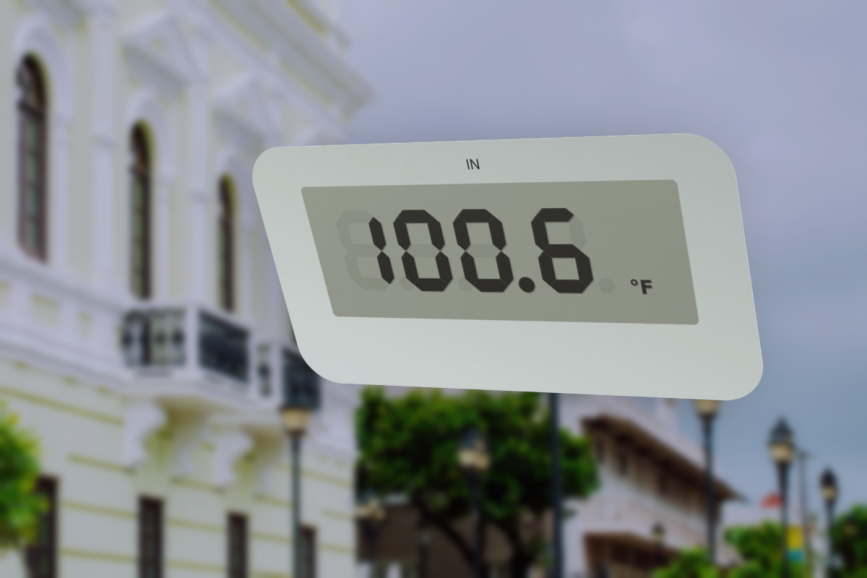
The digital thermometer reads {"value": 100.6, "unit": "°F"}
